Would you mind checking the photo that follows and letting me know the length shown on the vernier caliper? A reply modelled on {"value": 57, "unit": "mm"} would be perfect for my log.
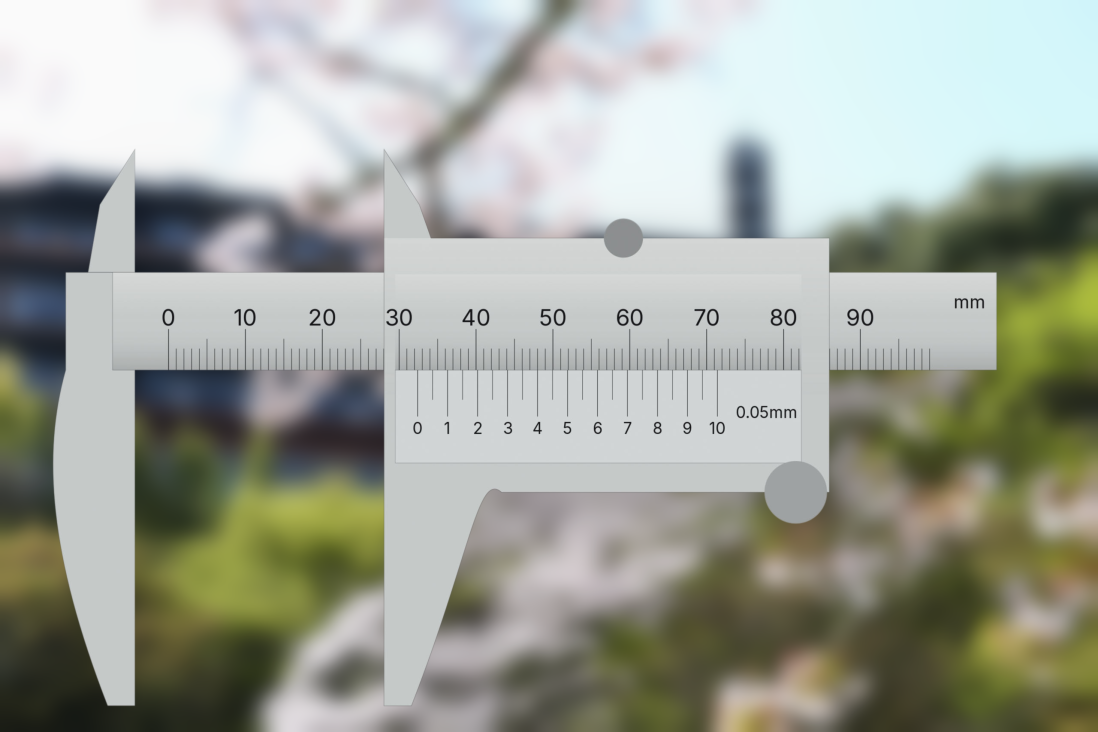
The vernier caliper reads {"value": 32.4, "unit": "mm"}
